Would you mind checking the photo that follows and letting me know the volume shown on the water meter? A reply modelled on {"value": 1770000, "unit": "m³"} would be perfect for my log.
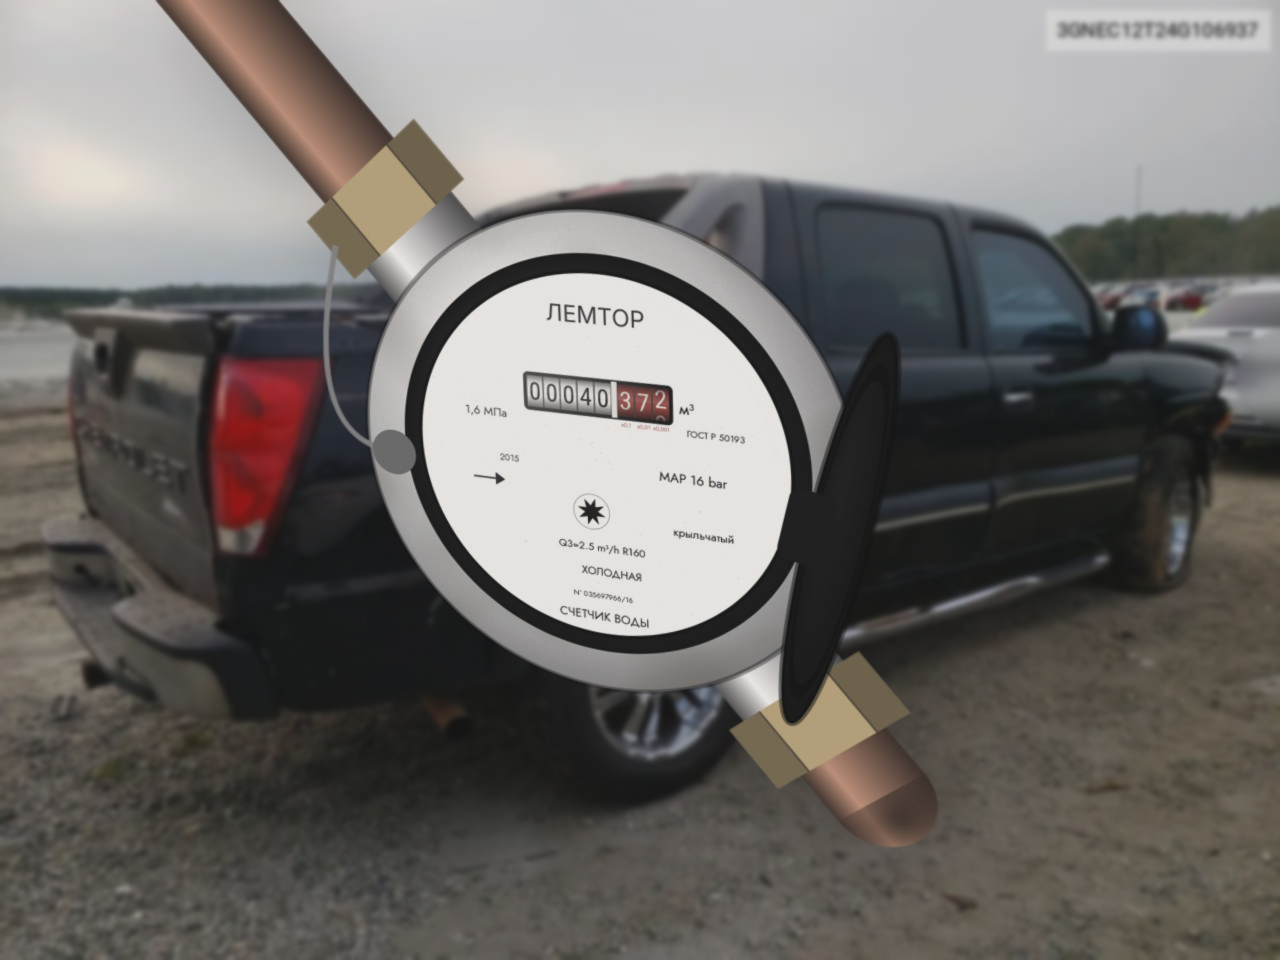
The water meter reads {"value": 40.372, "unit": "m³"}
